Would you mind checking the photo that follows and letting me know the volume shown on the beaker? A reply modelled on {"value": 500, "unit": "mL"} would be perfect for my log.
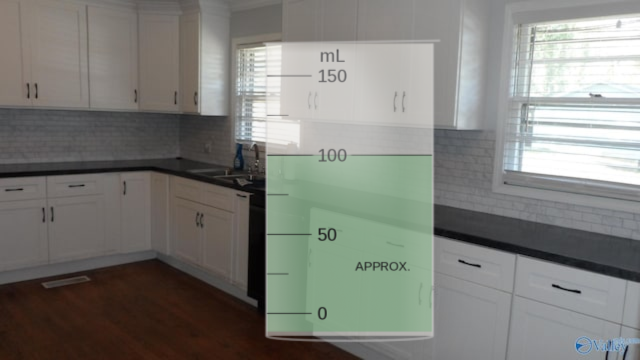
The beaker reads {"value": 100, "unit": "mL"}
